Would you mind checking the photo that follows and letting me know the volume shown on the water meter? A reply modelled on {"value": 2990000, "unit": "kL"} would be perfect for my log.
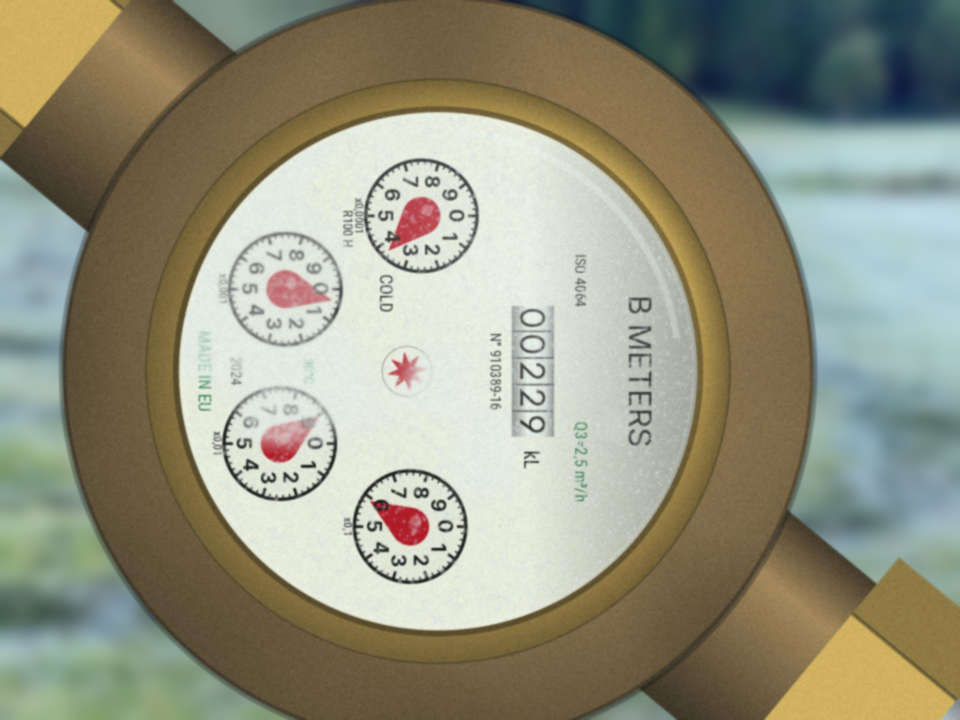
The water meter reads {"value": 229.5903, "unit": "kL"}
